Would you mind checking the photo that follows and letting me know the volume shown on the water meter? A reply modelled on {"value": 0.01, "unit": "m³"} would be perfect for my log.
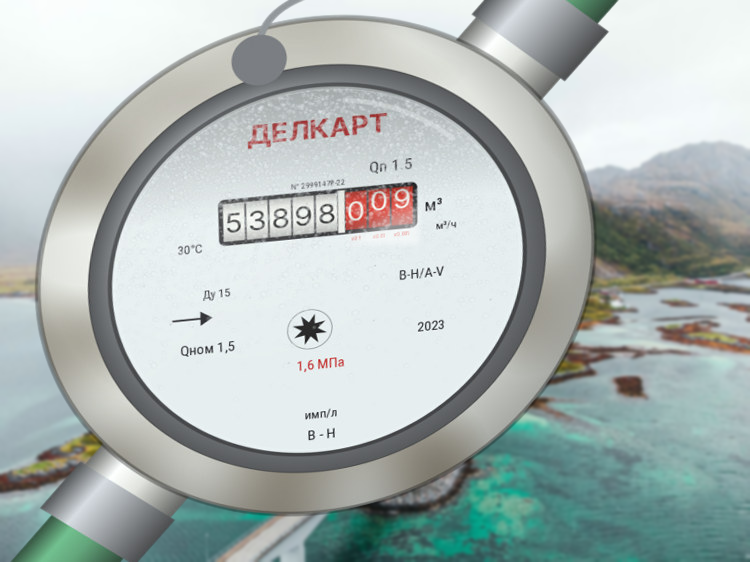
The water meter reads {"value": 53898.009, "unit": "m³"}
